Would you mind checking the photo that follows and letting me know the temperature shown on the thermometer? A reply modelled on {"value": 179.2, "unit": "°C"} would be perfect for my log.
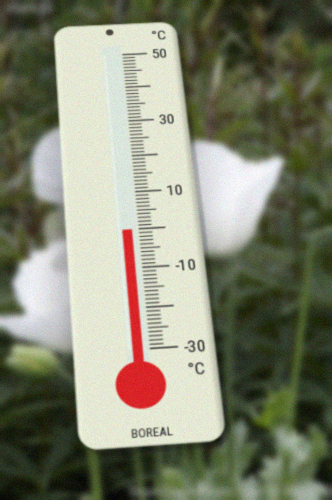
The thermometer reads {"value": 0, "unit": "°C"}
